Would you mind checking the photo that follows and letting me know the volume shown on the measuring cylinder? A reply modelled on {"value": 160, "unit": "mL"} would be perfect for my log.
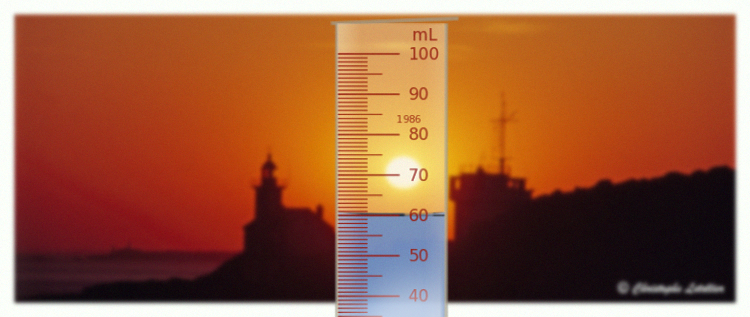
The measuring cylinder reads {"value": 60, "unit": "mL"}
